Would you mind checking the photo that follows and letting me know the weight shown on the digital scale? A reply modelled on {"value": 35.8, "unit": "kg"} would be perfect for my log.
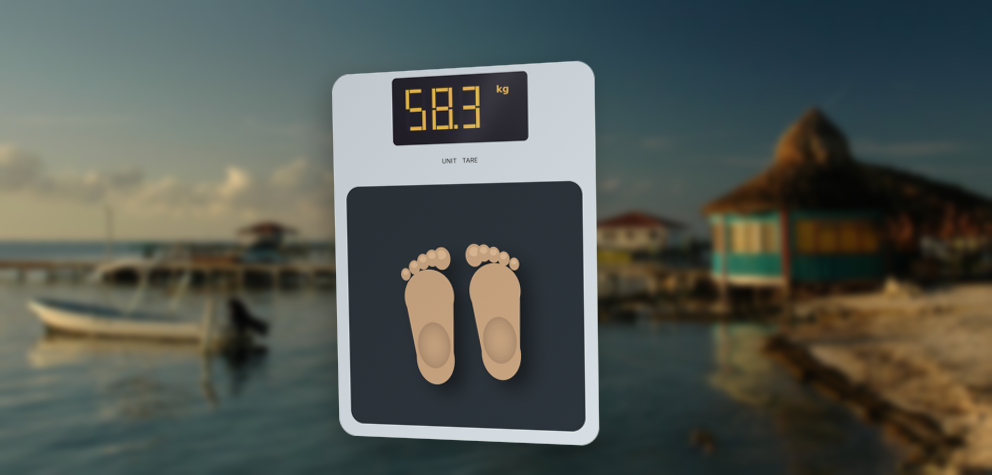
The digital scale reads {"value": 58.3, "unit": "kg"}
